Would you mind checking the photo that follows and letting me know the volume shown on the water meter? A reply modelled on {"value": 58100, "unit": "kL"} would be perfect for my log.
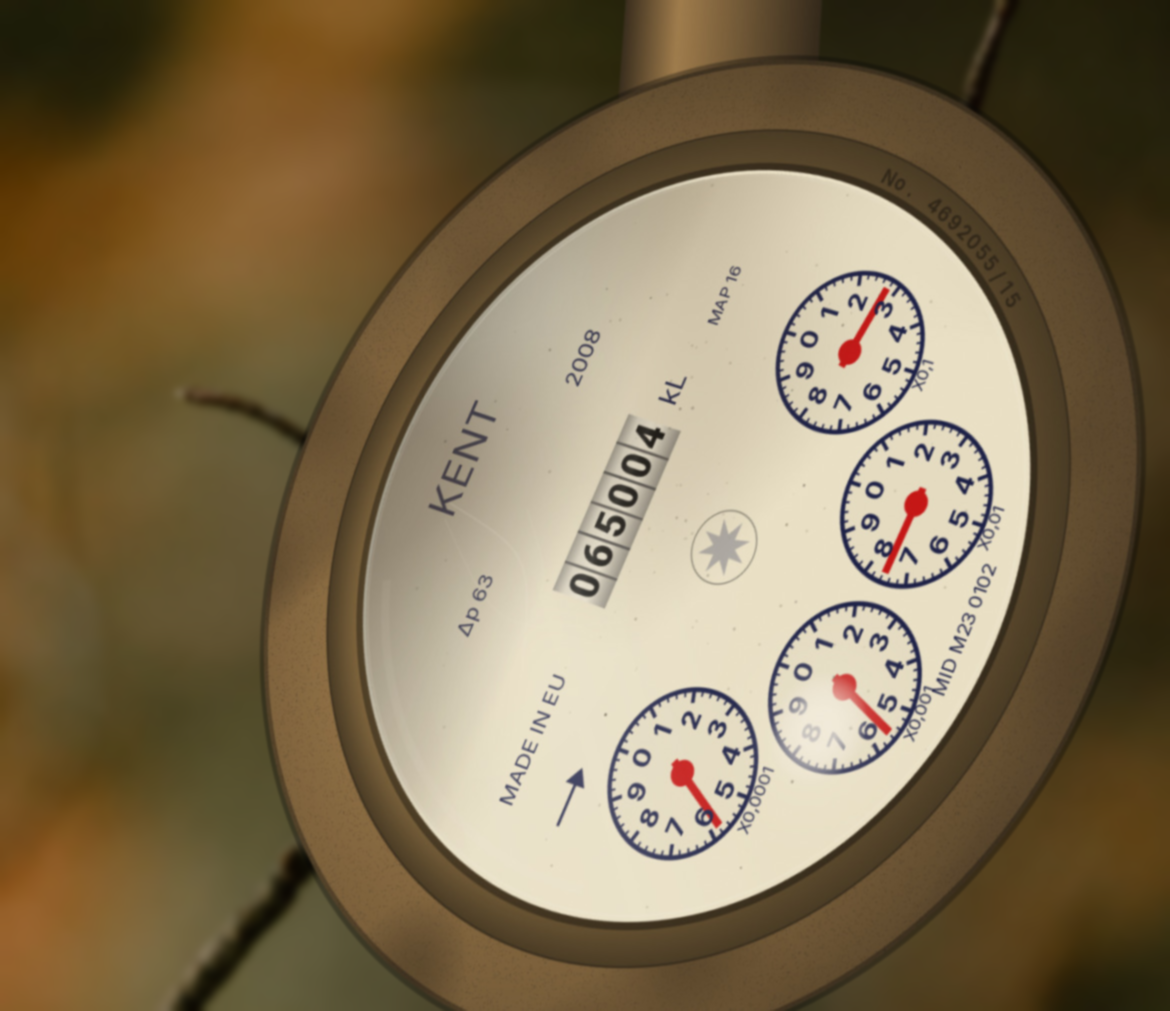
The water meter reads {"value": 65004.2755, "unit": "kL"}
